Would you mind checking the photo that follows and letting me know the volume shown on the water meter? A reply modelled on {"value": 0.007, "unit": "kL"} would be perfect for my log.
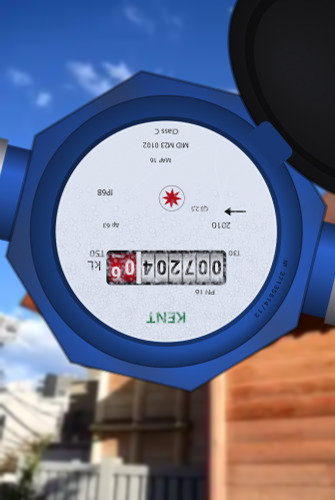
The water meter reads {"value": 7204.06, "unit": "kL"}
